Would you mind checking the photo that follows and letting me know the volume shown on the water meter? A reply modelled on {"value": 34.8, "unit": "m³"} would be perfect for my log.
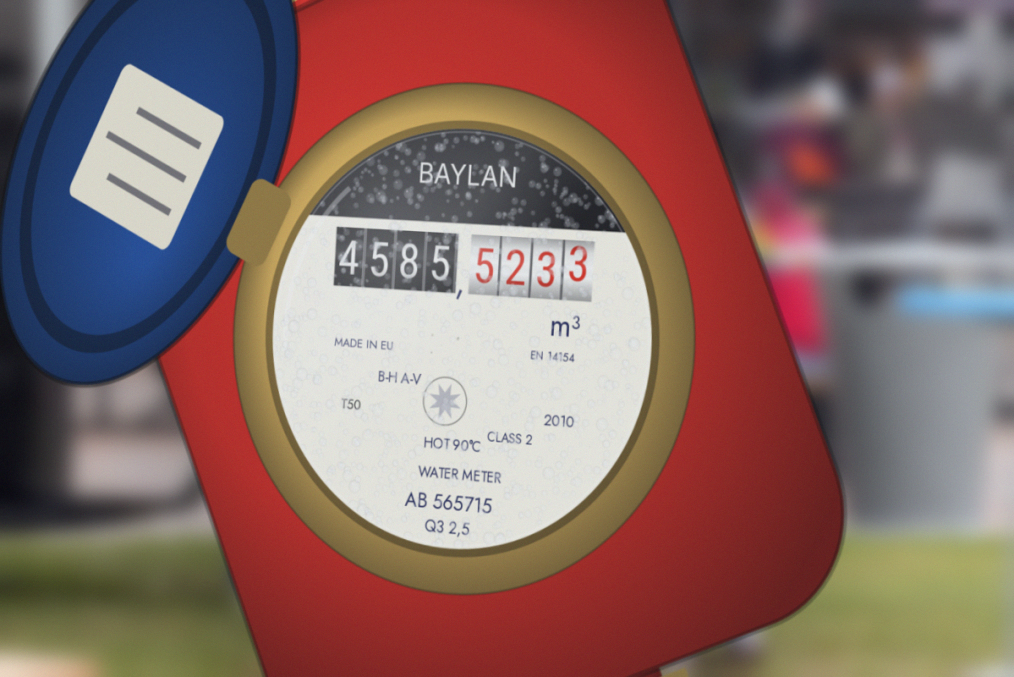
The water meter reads {"value": 4585.5233, "unit": "m³"}
